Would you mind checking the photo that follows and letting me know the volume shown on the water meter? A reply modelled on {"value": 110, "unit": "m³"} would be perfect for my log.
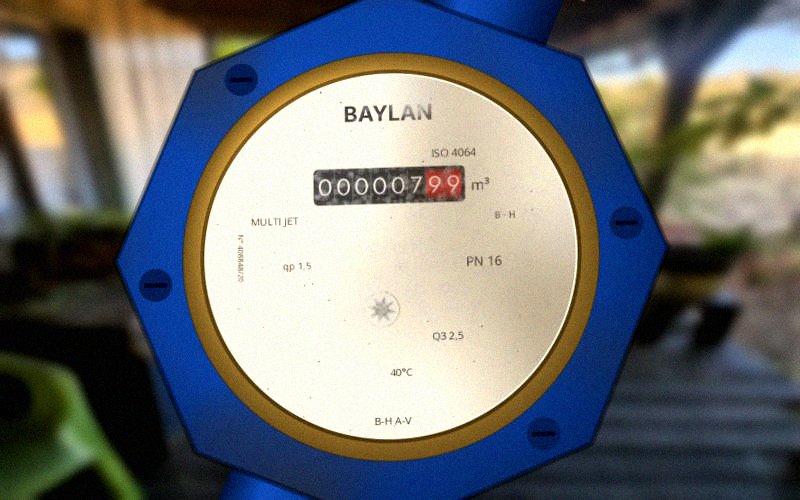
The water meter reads {"value": 7.99, "unit": "m³"}
